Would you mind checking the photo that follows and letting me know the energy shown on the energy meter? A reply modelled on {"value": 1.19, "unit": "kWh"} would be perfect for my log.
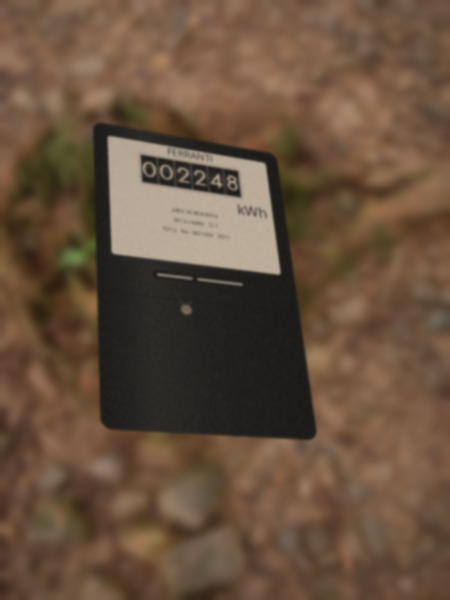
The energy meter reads {"value": 2248, "unit": "kWh"}
